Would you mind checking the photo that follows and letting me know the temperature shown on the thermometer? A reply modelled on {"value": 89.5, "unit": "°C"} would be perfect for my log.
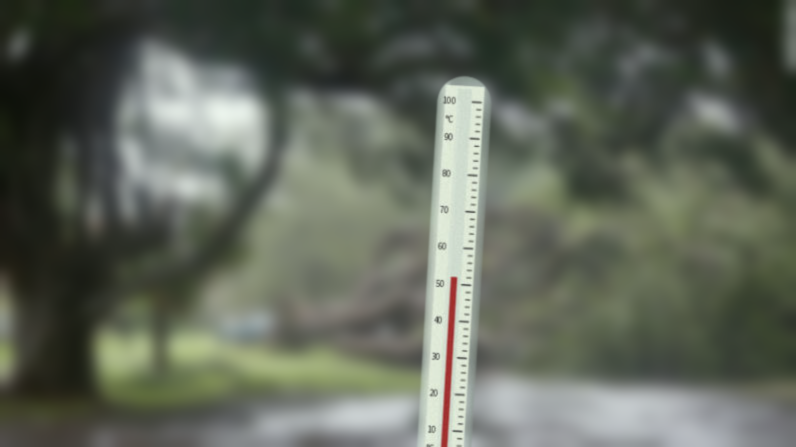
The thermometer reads {"value": 52, "unit": "°C"}
